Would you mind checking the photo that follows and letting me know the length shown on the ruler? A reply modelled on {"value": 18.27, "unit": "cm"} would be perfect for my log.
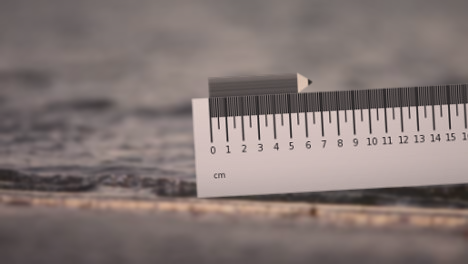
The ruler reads {"value": 6.5, "unit": "cm"}
